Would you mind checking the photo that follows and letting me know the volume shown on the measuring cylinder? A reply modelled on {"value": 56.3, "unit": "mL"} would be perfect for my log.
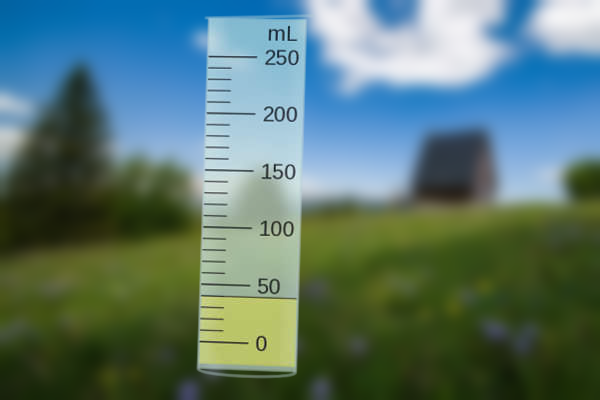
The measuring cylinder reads {"value": 40, "unit": "mL"}
